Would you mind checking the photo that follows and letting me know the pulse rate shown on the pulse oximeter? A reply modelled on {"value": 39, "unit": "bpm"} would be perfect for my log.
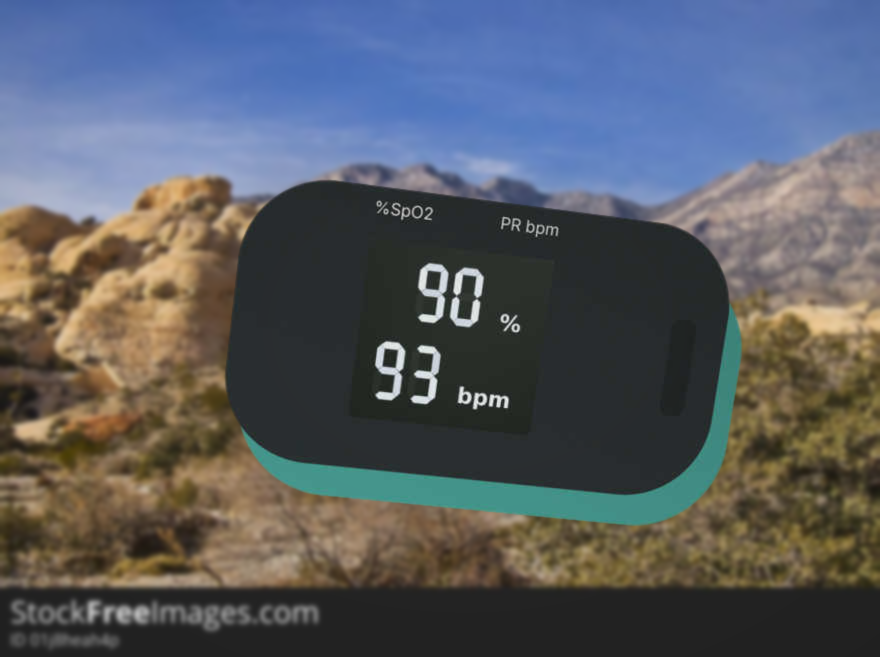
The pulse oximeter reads {"value": 93, "unit": "bpm"}
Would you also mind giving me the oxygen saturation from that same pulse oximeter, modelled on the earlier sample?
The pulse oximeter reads {"value": 90, "unit": "%"}
